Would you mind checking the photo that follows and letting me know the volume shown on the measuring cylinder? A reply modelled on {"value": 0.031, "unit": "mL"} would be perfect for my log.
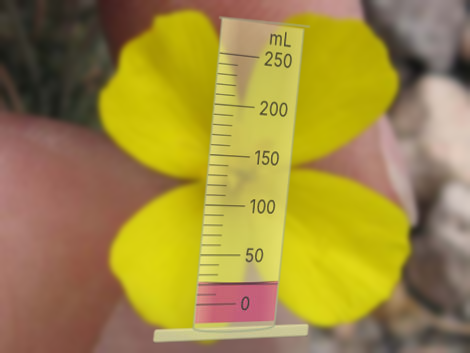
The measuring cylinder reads {"value": 20, "unit": "mL"}
